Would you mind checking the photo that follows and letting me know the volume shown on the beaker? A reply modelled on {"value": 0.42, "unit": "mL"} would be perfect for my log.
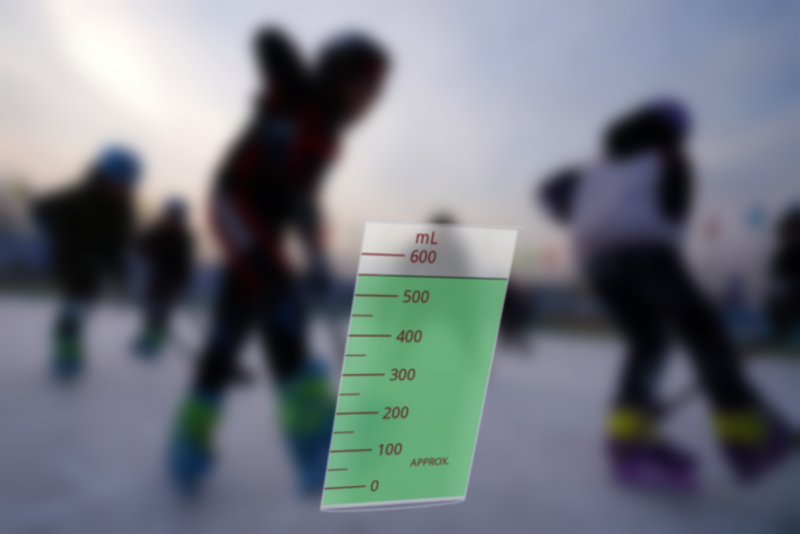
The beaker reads {"value": 550, "unit": "mL"}
